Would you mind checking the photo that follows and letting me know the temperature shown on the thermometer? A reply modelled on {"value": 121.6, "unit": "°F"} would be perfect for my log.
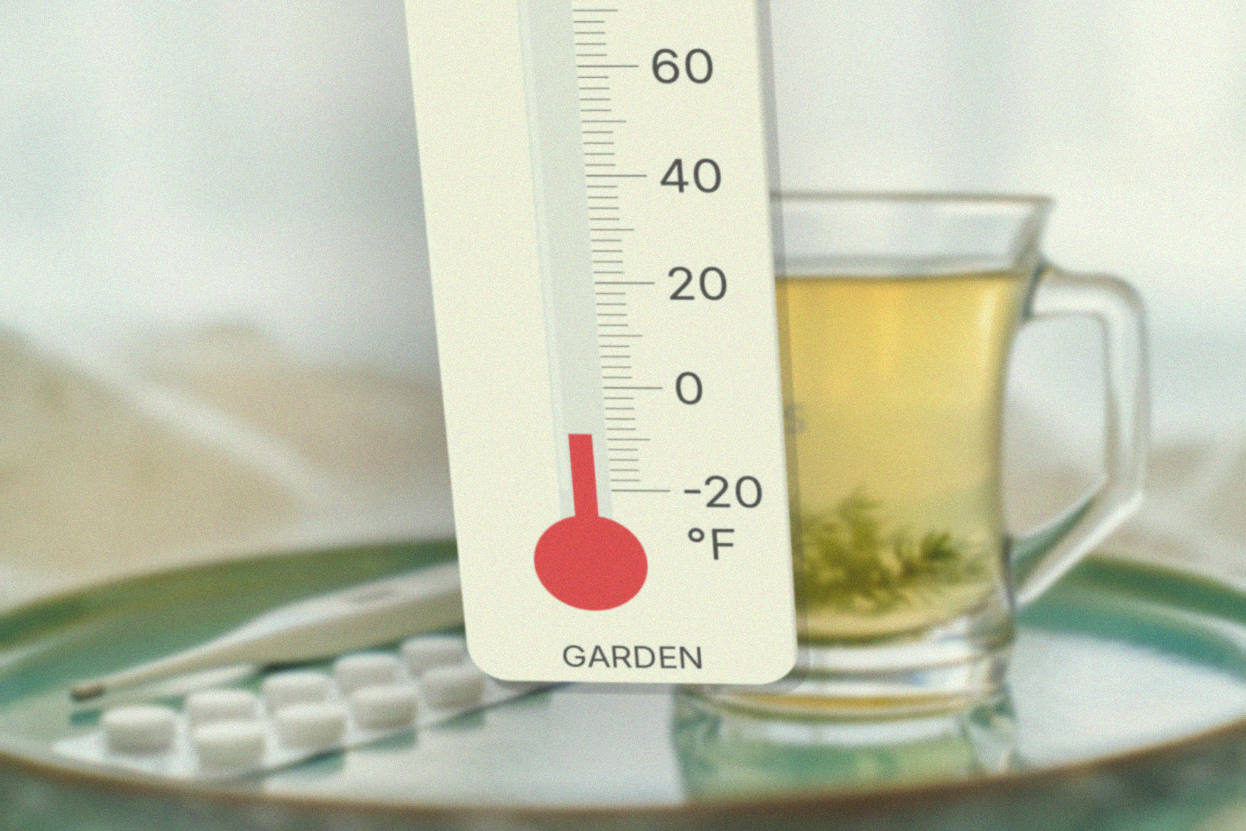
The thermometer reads {"value": -9, "unit": "°F"}
